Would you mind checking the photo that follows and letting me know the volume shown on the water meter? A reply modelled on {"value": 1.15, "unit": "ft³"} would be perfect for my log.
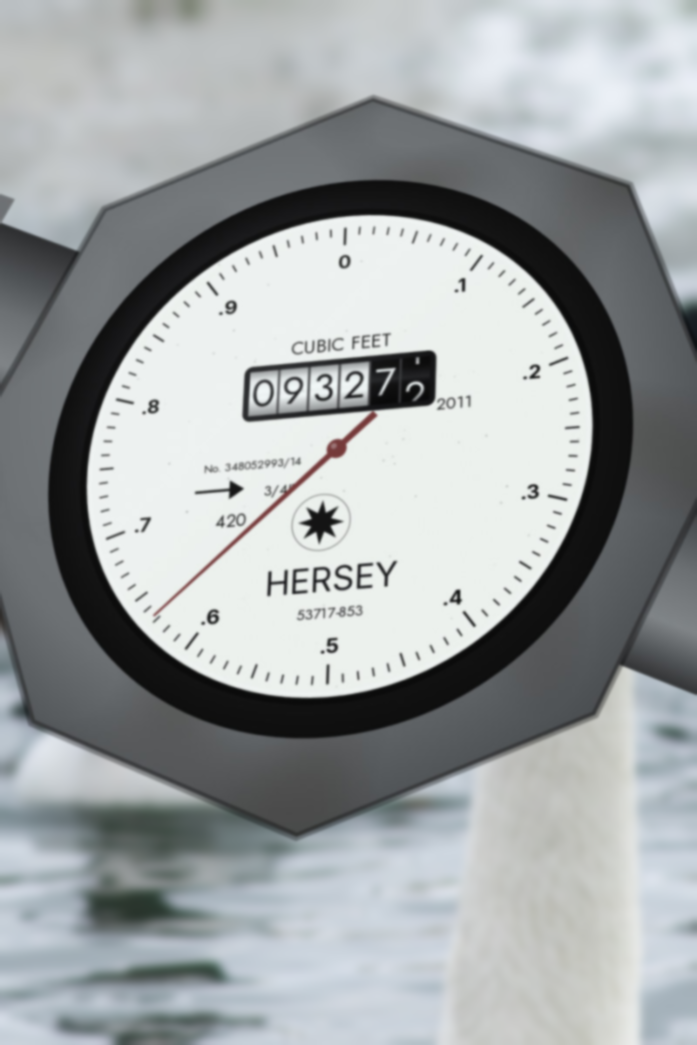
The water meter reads {"value": 93271.63, "unit": "ft³"}
